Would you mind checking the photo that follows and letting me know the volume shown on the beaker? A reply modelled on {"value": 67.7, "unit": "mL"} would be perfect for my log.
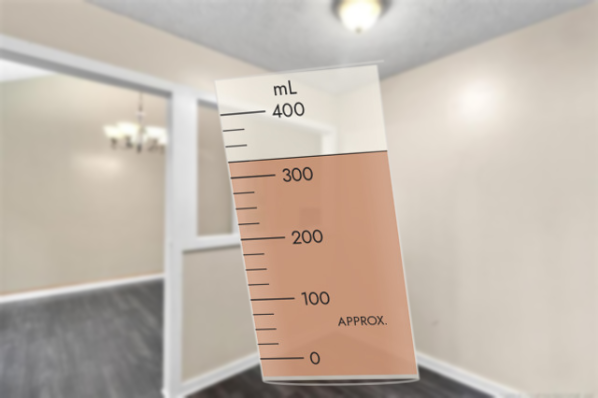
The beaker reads {"value": 325, "unit": "mL"}
